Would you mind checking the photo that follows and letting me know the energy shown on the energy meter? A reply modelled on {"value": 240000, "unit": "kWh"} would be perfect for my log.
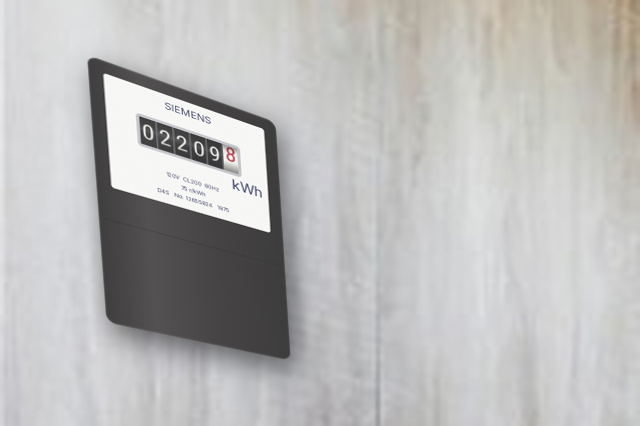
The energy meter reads {"value": 2209.8, "unit": "kWh"}
